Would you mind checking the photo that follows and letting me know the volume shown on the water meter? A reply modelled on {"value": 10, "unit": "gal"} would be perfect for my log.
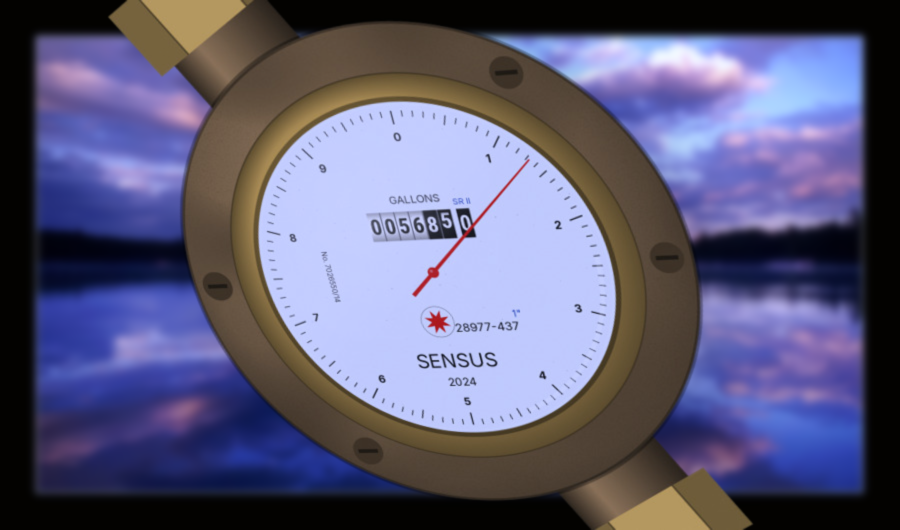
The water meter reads {"value": 56851.3, "unit": "gal"}
